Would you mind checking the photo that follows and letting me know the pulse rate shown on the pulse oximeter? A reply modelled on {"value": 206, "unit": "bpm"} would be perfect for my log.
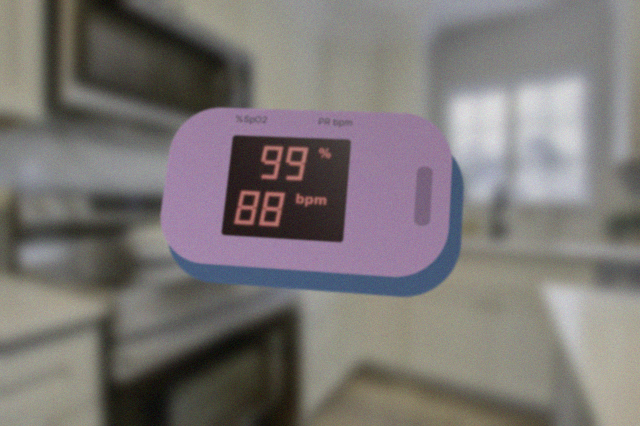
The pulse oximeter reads {"value": 88, "unit": "bpm"}
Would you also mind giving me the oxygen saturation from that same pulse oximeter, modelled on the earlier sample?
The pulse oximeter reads {"value": 99, "unit": "%"}
